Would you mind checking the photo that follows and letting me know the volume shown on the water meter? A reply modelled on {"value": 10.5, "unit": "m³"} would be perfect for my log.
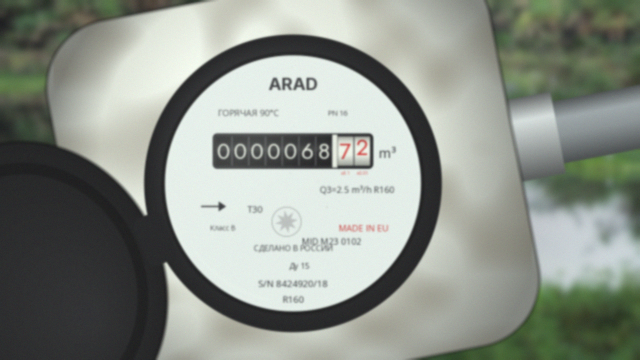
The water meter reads {"value": 68.72, "unit": "m³"}
